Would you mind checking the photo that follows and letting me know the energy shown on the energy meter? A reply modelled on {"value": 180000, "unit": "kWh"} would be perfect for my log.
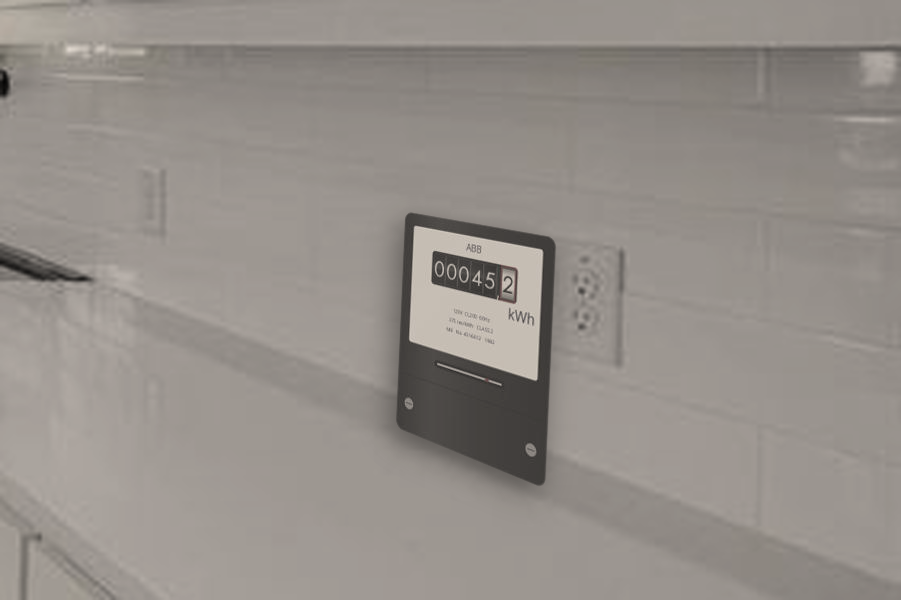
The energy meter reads {"value": 45.2, "unit": "kWh"}
